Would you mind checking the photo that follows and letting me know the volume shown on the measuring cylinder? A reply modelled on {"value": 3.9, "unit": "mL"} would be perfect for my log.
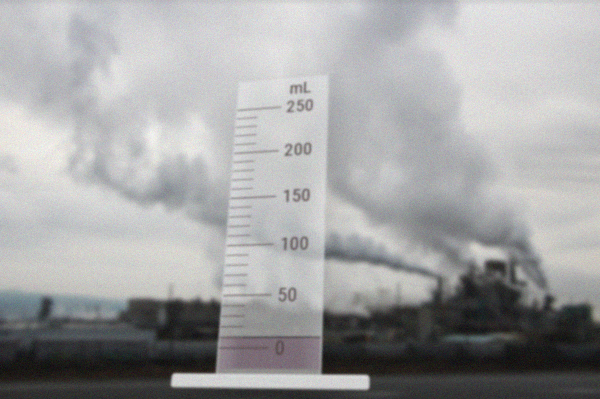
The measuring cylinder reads {"value": 10, "unit": "mL"}
